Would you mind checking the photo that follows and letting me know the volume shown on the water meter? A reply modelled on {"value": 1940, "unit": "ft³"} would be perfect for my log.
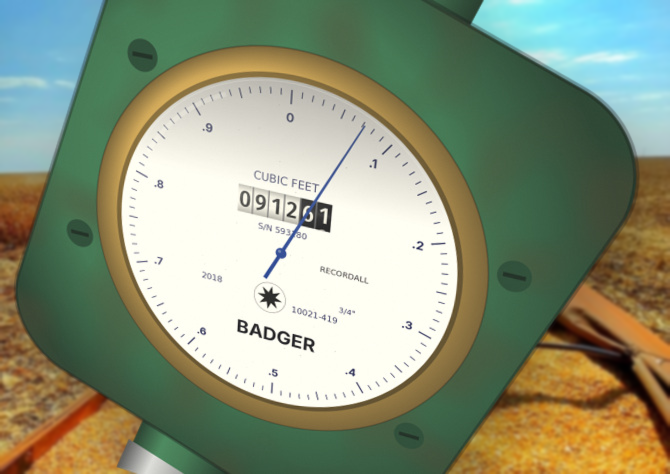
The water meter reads {"value": 91261.07, "unit": "ft³"}
